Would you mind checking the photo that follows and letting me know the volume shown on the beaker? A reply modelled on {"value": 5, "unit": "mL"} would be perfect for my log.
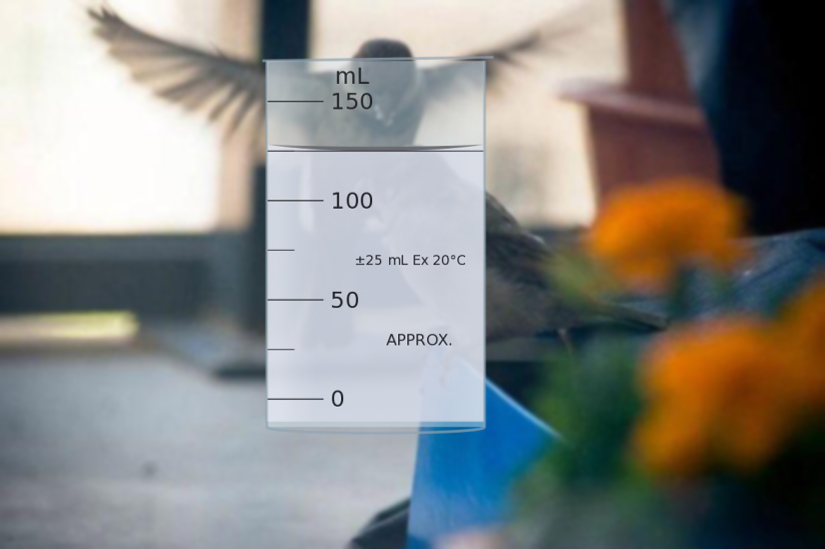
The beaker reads {"value": 125, "unit": "mL"}
